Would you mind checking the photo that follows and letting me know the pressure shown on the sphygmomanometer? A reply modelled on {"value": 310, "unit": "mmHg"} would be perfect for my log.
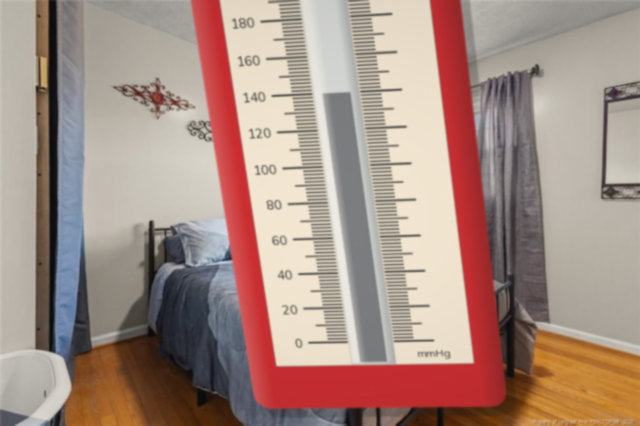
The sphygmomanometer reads {"value": 140, "unit": "mmHg"}
